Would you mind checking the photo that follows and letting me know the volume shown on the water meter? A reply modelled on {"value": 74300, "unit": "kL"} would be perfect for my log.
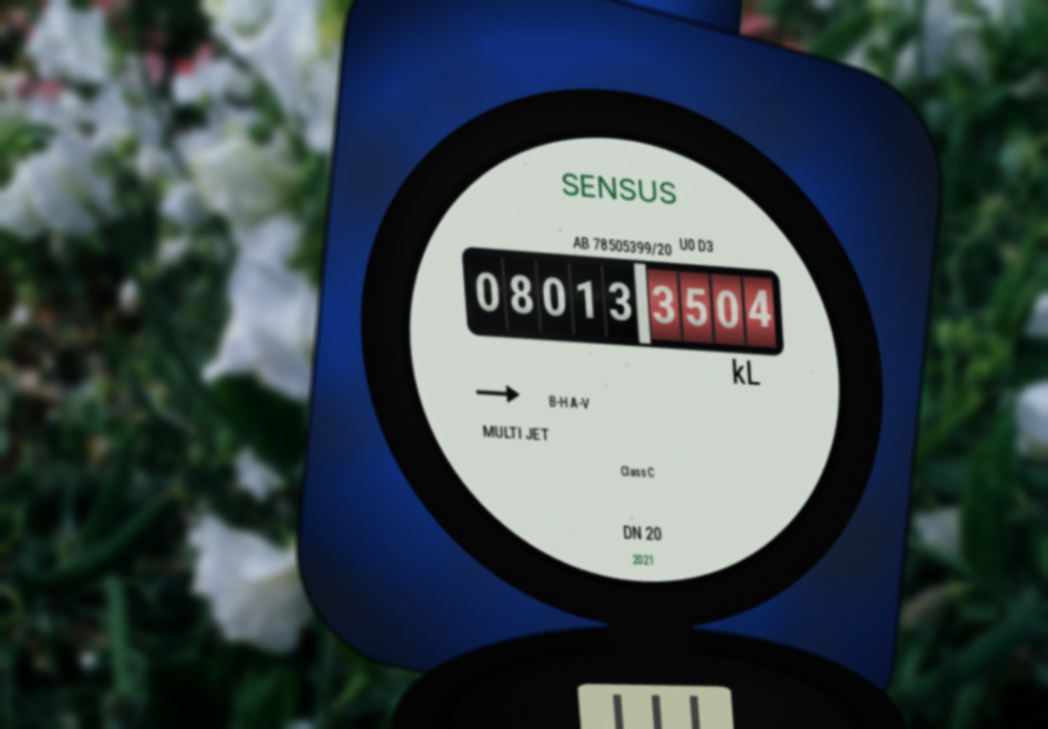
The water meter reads {"value": 8013.3504, "unit": "kL"}
